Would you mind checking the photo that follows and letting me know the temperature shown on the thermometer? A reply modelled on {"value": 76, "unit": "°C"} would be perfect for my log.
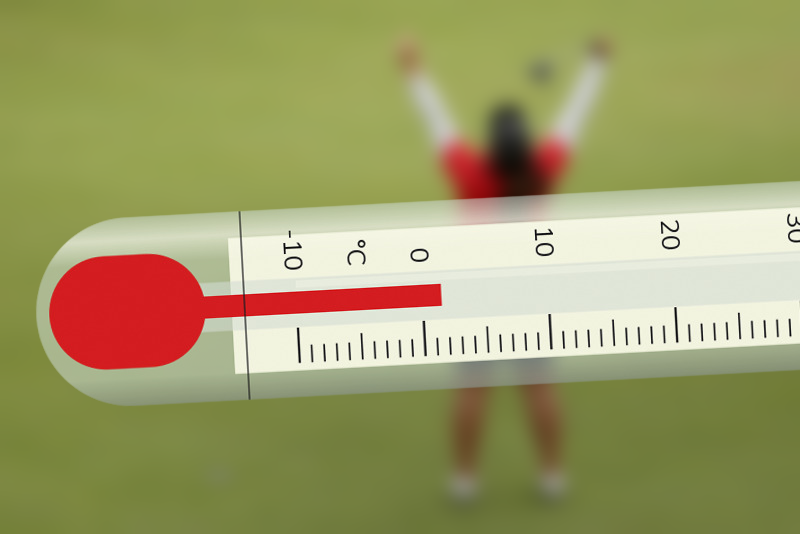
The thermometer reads {"value": 1.5, "unit": "°C"}
